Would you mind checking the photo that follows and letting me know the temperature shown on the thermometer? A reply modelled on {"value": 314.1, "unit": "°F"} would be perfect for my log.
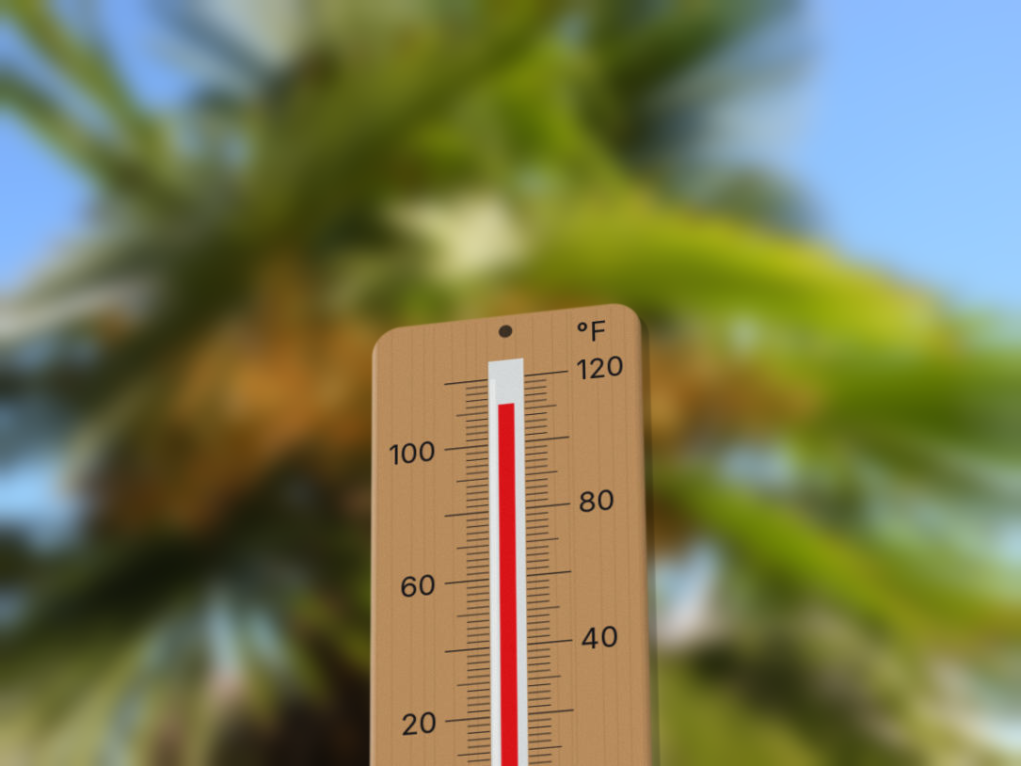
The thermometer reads {"value": 112, "unit": "°F"}
